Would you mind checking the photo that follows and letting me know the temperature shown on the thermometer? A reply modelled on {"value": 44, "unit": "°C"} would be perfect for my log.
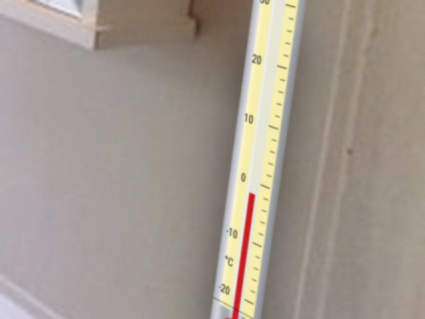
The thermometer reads {"value": -2, "unit": "°C"}
